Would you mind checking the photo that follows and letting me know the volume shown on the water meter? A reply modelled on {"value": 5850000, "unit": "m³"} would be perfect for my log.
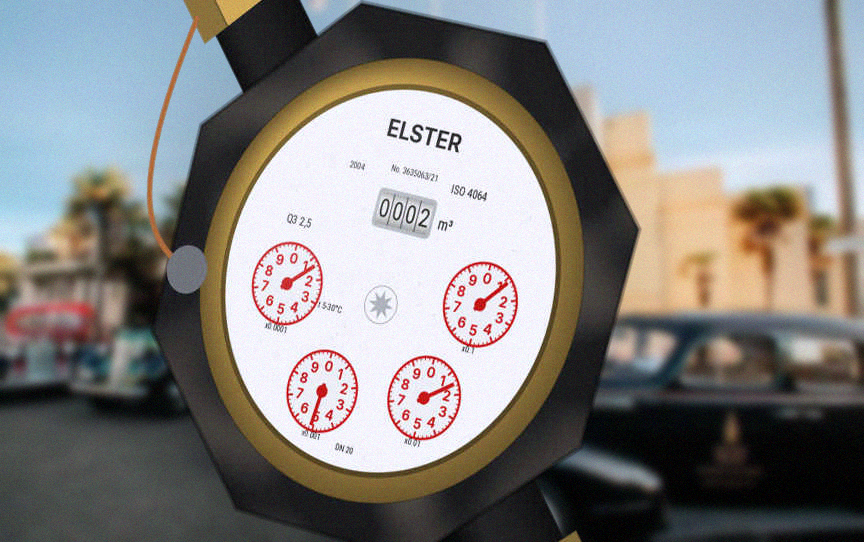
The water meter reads {"value": 2.1151, "unit": "m³"}
